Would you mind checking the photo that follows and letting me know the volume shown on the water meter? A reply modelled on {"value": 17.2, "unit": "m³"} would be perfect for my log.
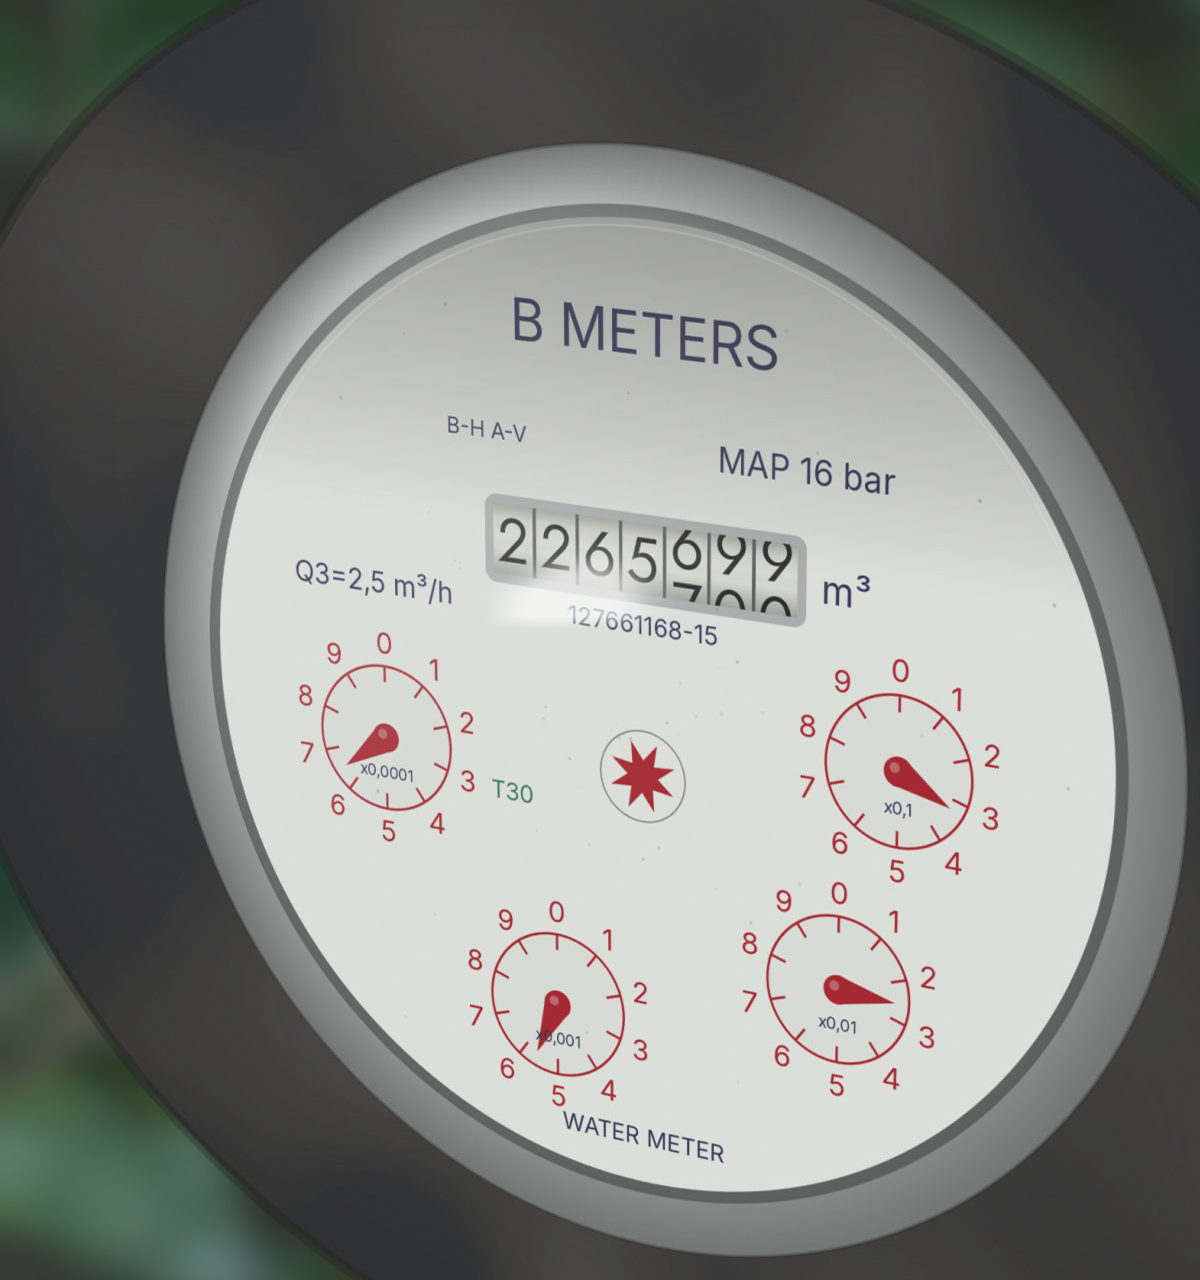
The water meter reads {"value": 2265699.3256, "unit": "m³"}
